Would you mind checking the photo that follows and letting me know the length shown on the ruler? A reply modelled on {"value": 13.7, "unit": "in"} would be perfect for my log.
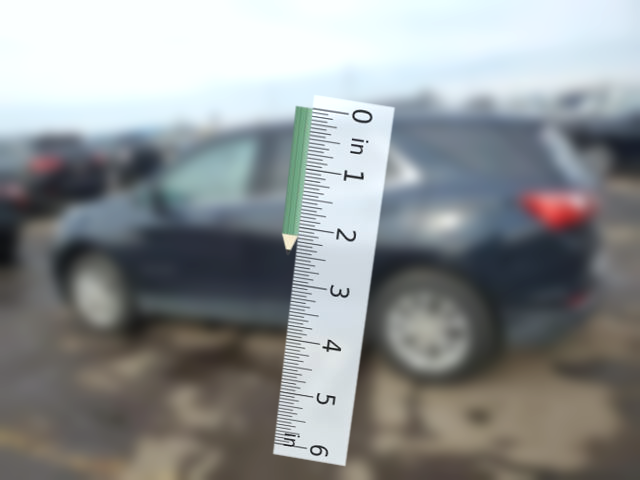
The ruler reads {"value": 2.5, "unit": "in"}
